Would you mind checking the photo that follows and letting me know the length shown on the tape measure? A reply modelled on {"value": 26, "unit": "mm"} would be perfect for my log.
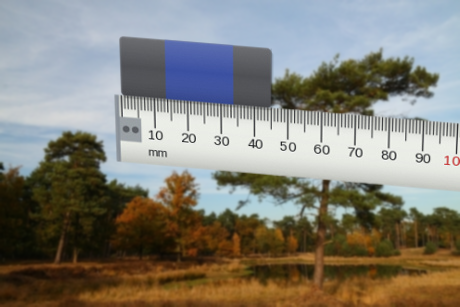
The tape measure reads {"value": 45, "unit": "mm"}
